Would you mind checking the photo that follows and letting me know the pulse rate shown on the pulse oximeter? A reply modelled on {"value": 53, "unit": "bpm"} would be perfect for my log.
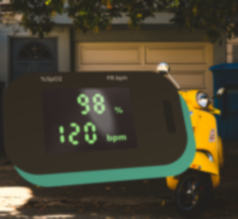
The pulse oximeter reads {"value": 120, "unit": "bpm"}
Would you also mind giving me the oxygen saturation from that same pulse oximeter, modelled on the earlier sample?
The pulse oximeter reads {"value": 98, "unit": "%"}
